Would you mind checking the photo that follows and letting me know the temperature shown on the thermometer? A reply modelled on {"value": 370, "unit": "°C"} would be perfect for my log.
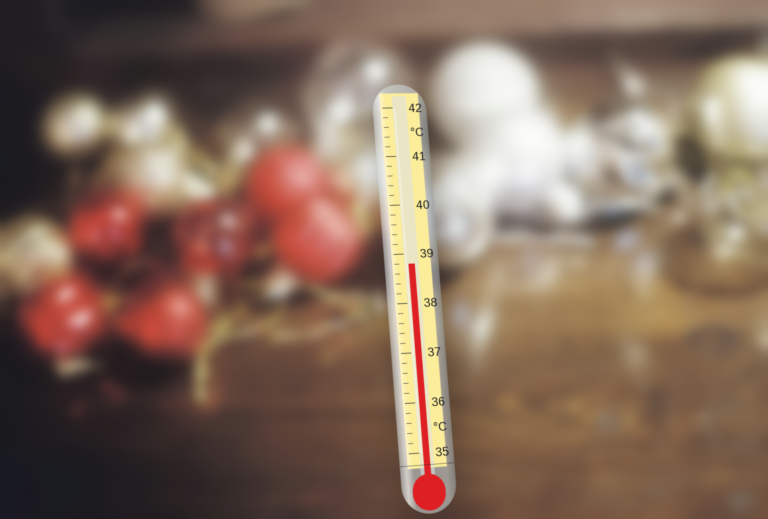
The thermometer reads {"value": 38.8, "unit": "°C"}
